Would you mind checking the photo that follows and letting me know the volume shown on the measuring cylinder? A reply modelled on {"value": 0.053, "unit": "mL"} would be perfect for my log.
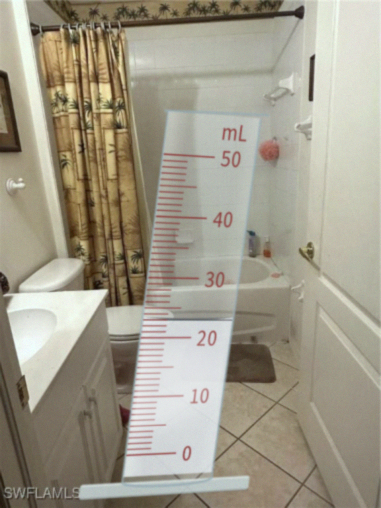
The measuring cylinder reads {"value": 23, "unit": "mL"}
